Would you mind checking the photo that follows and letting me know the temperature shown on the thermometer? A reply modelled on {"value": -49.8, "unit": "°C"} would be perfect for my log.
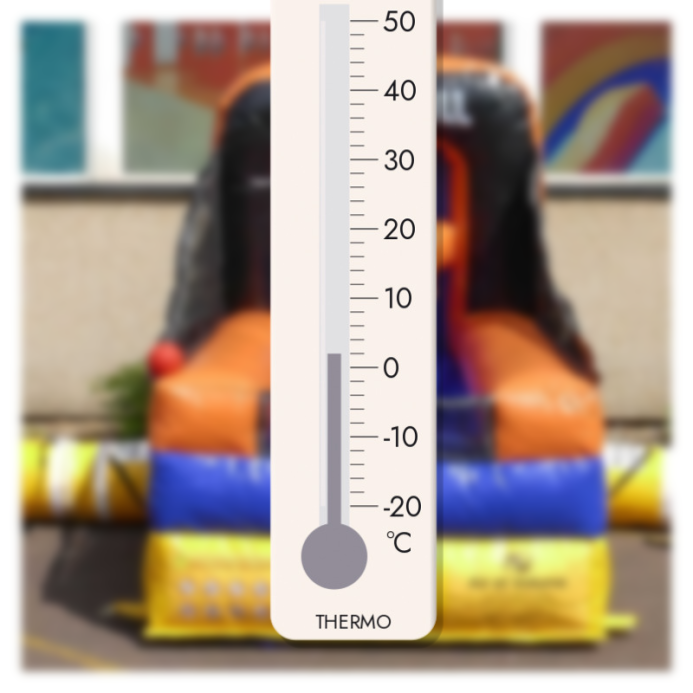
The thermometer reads {"value": 2, "unit": "°C"}
